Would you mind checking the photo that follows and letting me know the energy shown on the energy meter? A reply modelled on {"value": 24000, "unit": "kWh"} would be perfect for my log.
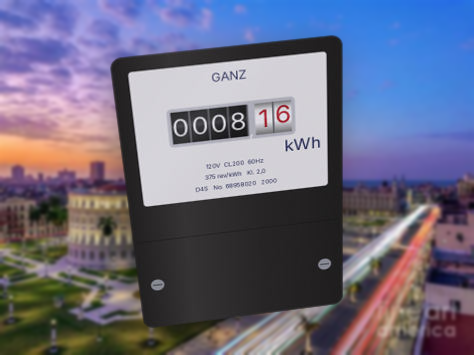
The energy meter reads {"value": 8.16, "unit": "kWh"}
